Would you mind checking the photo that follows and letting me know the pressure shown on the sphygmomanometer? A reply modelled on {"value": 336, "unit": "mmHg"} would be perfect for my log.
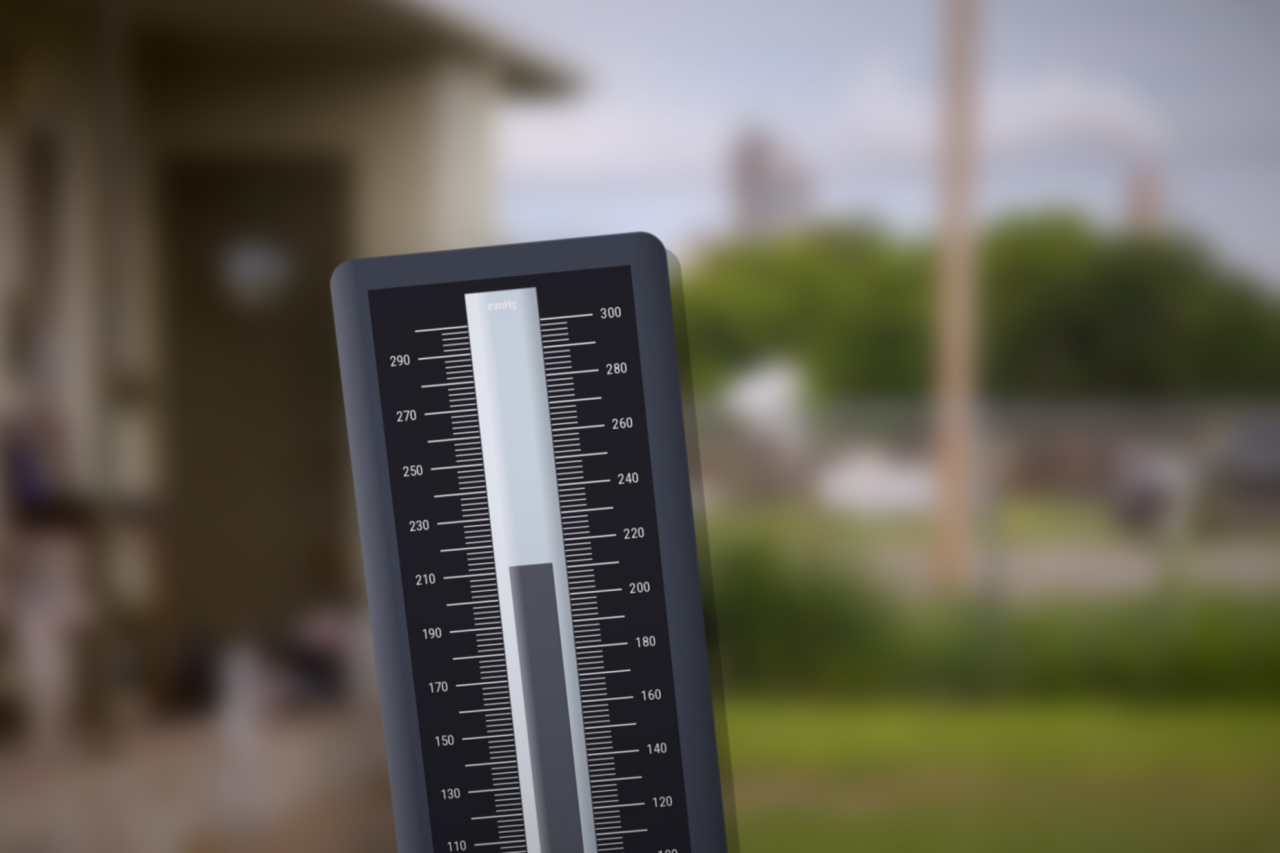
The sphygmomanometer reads {"value": 212, "unit": "mmHg"}
